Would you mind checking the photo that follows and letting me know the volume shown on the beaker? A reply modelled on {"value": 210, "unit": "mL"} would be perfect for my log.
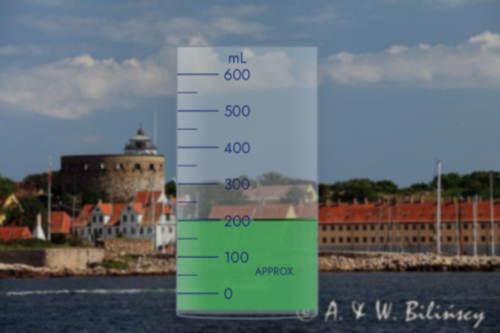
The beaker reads {"value": 200, "unit": "mL"}
